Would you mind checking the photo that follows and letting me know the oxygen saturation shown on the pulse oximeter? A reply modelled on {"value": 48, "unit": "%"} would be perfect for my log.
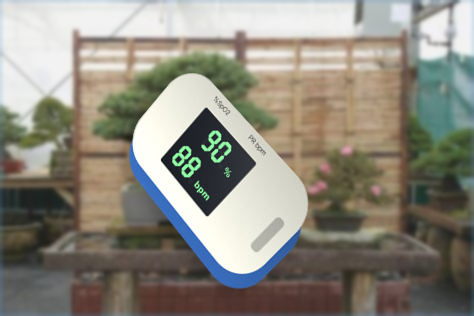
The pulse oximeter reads {"value": 90, "unit": "%"}
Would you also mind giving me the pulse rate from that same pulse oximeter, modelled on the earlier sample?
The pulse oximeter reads {"value": 88, "unit": "bpm"}
